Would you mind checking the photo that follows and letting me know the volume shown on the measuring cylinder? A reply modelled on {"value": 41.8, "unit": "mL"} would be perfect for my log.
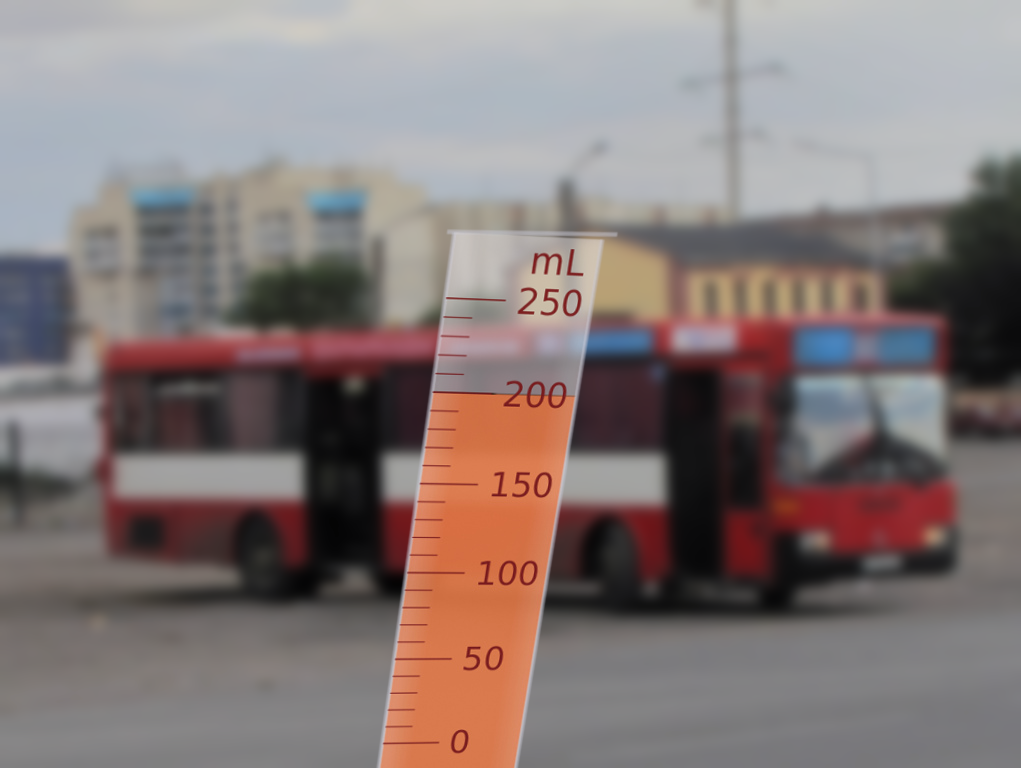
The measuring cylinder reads {"value": 200, "unit": "mL"}
